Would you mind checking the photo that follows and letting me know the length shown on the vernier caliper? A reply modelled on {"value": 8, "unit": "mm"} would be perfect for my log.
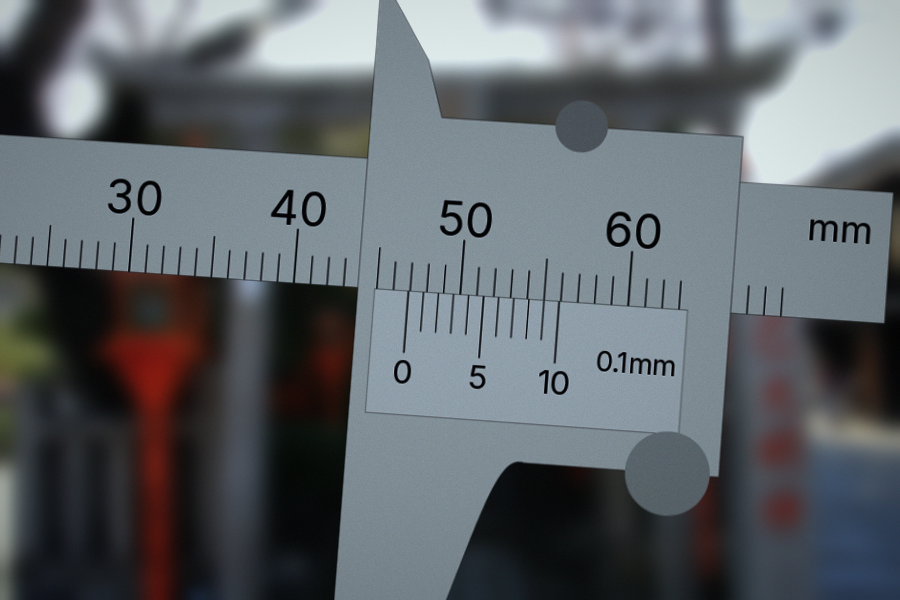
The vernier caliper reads {"value": 46.9, "unit": "mm"}
